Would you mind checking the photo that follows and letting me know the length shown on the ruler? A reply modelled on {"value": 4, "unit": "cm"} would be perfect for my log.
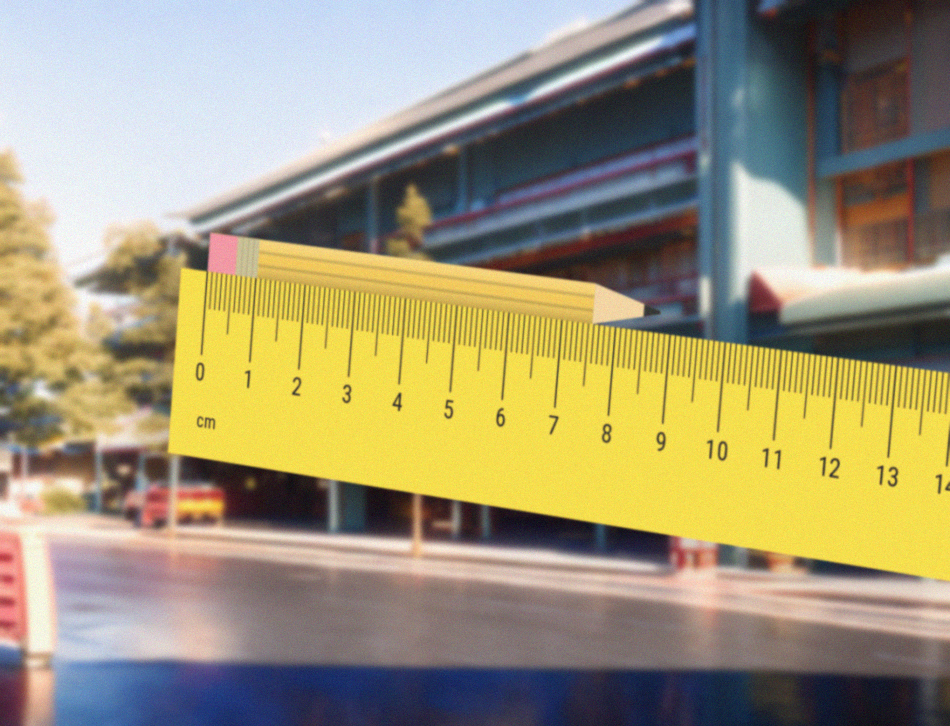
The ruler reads {"value": 8.8, "unit": "cm"}
